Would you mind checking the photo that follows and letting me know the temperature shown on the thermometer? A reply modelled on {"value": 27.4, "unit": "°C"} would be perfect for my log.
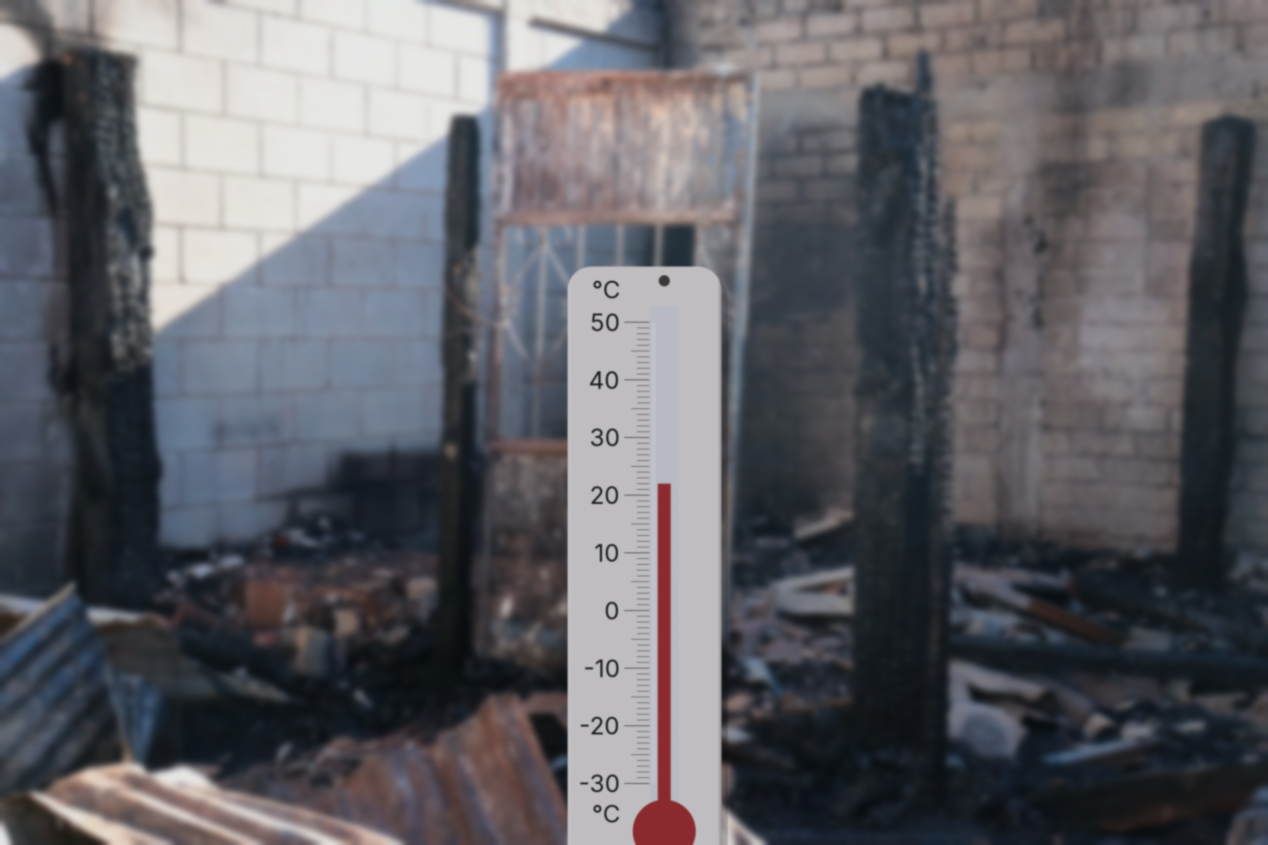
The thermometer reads {"value": 22, "unit": "°C"}
